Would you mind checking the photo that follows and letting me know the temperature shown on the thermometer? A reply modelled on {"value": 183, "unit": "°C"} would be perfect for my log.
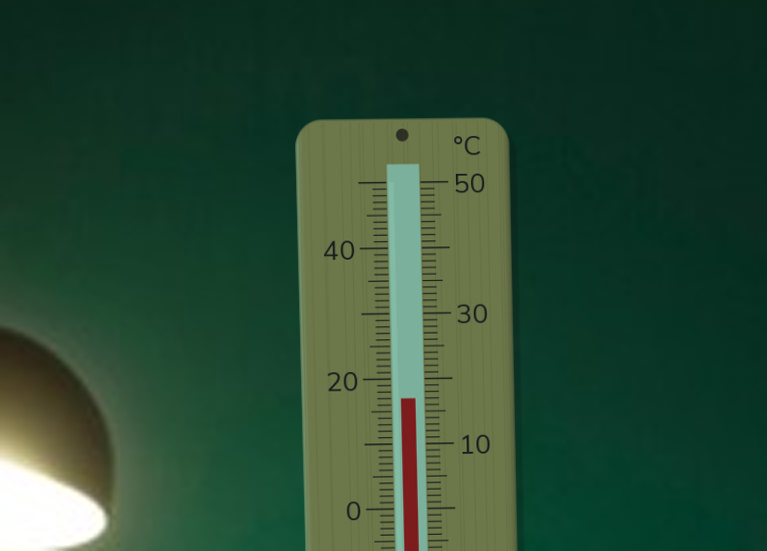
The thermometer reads {"value": 17, "unit": "°C"}
